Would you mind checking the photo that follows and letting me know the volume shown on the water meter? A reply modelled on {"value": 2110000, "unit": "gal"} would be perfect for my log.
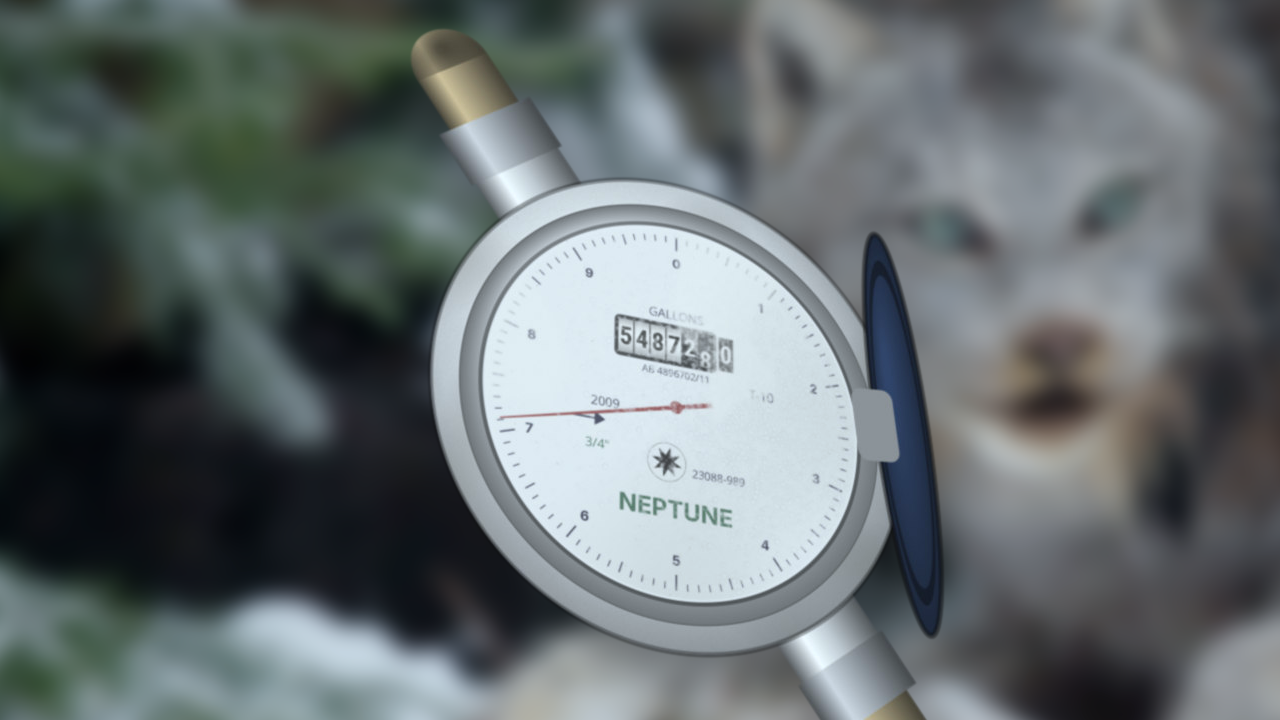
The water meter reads {"value": 5487277.1, "unit": "gal"}
